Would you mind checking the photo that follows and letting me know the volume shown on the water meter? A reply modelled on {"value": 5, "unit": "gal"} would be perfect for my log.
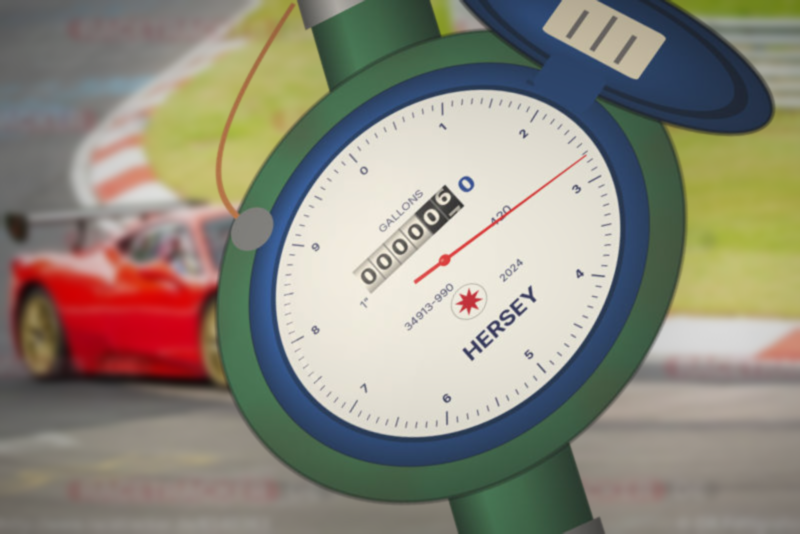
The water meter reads {"value": 62.7, "unit": "gal"}
